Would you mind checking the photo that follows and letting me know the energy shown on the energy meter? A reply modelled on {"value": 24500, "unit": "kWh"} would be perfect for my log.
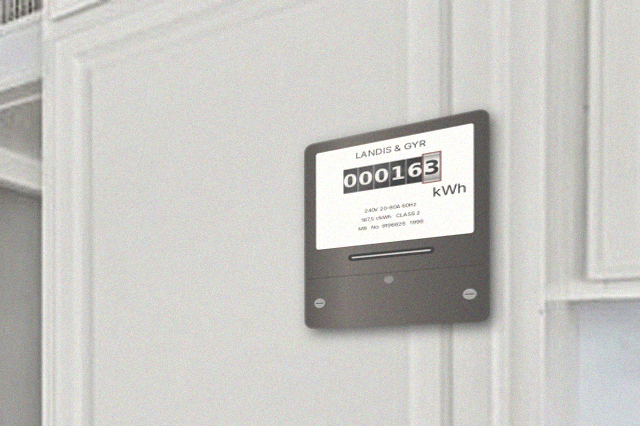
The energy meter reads {"value": 16.3, "unit": "kWh"}
